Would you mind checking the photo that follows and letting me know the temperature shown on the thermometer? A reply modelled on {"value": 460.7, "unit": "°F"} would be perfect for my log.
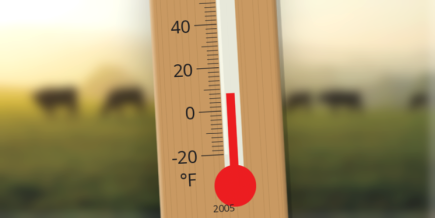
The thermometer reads {"value": 8, "unit": "°F"}
